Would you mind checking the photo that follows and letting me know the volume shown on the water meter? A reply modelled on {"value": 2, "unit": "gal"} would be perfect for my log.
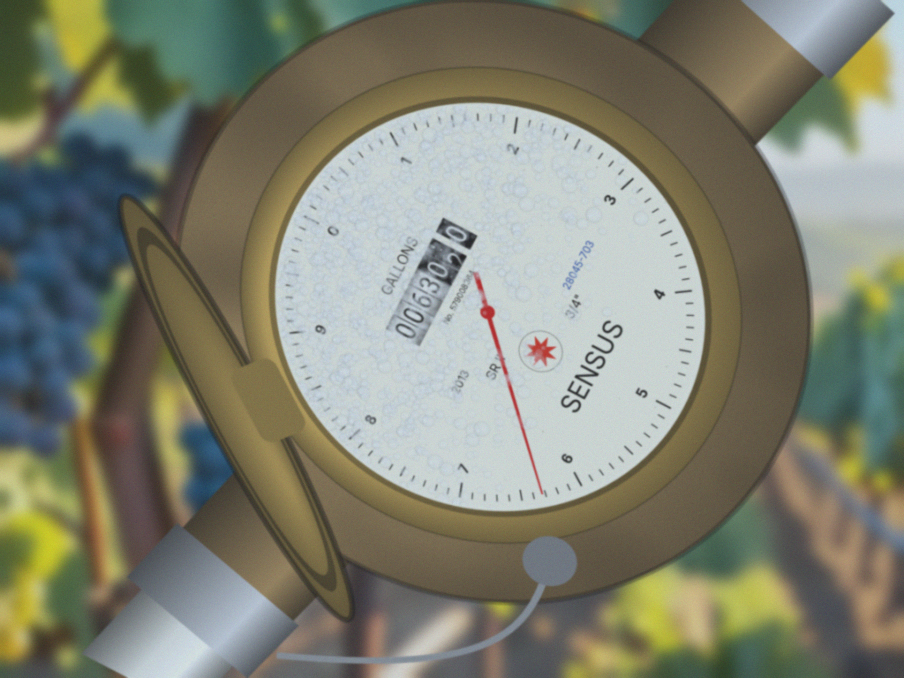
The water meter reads {"value": 63016.3, "unit": "gal"}
